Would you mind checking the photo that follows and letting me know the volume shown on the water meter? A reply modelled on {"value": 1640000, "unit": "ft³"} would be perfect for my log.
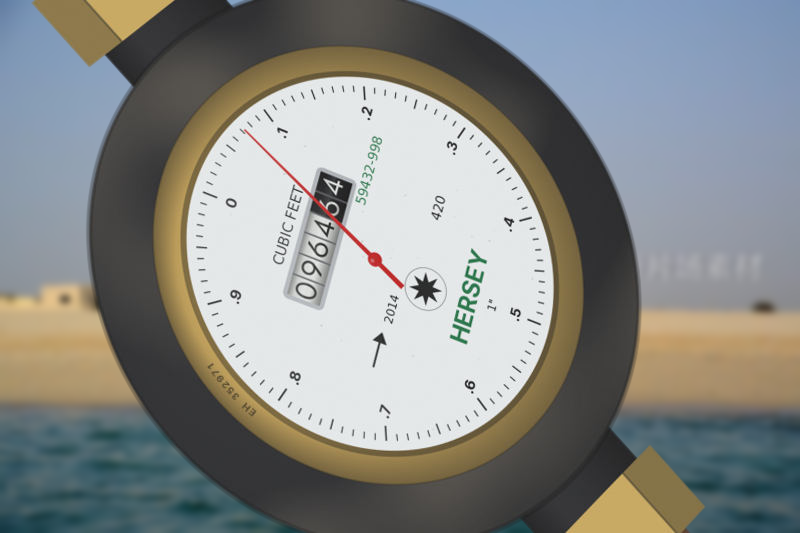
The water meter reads {"value": 96464.07, "unit": "ft³"}
